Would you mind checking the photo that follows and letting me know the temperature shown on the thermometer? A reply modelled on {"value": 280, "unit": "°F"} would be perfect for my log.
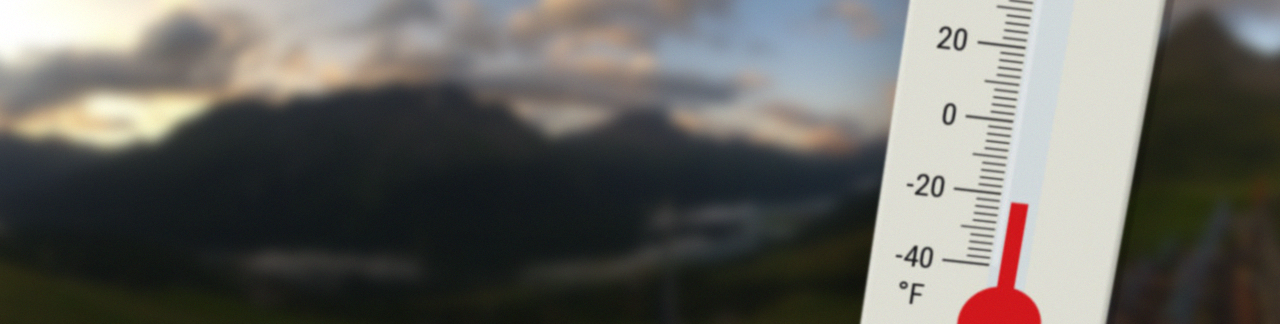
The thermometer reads {"value": -22, "unit": "°F"}
